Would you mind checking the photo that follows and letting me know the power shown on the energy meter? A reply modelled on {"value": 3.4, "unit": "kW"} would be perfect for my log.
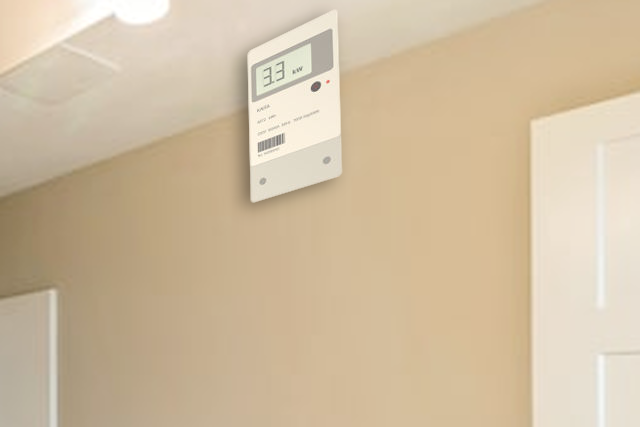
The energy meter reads {"value": 3.3, "unit": "kW"}
